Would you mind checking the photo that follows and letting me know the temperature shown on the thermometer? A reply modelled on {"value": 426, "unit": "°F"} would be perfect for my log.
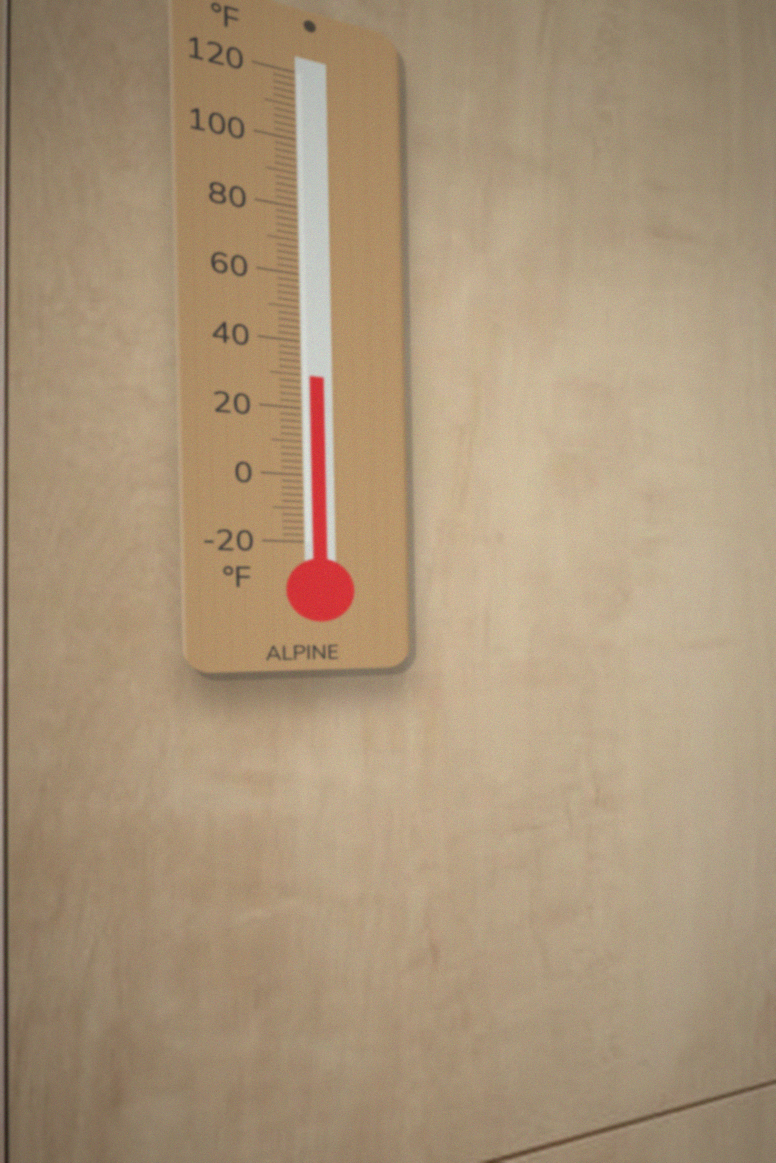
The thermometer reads {"value": 30, "unit": "°F"}
